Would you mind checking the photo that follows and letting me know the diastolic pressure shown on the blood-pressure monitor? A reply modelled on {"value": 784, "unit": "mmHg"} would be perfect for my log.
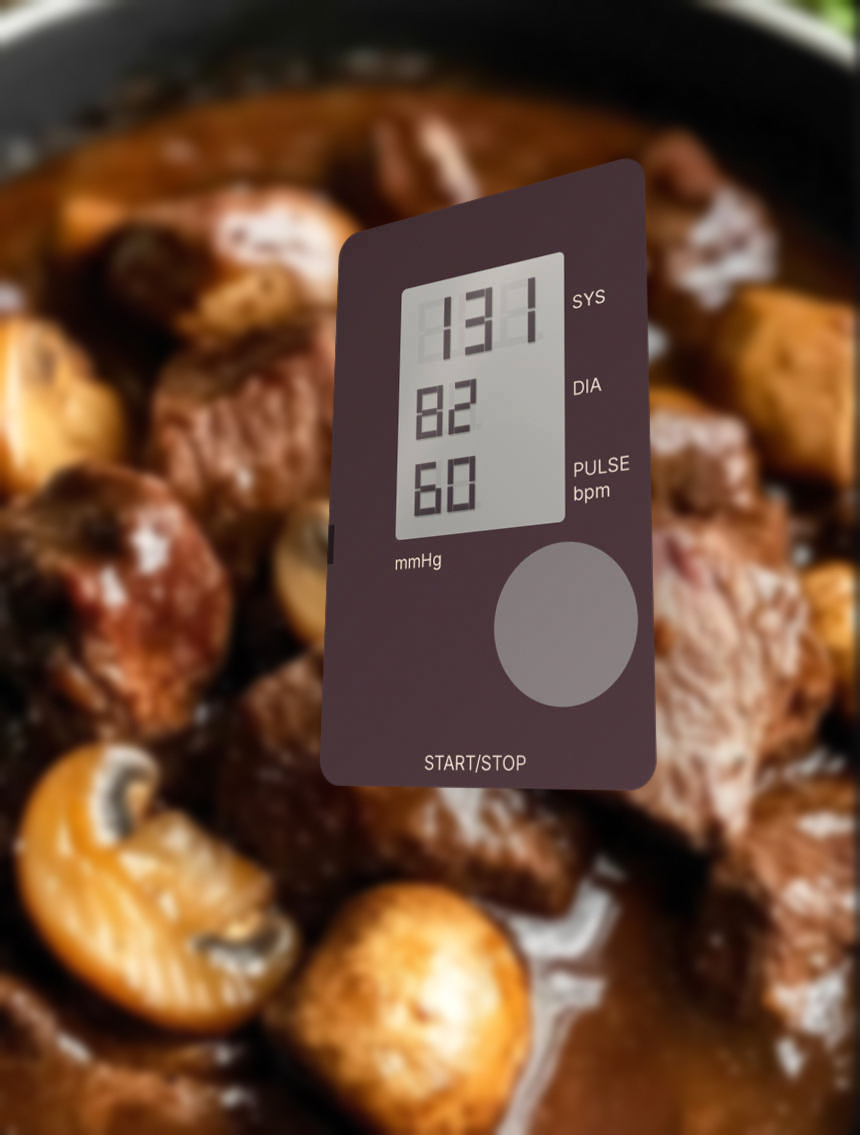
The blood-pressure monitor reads {"value": 82, "unit": "mmHg"}
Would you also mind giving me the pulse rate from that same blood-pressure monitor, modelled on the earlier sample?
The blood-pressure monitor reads {"value": 60, "unit": "bpm"}
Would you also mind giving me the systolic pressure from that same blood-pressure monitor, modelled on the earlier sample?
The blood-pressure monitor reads {"value": 131, "unit": "mmHg"}
